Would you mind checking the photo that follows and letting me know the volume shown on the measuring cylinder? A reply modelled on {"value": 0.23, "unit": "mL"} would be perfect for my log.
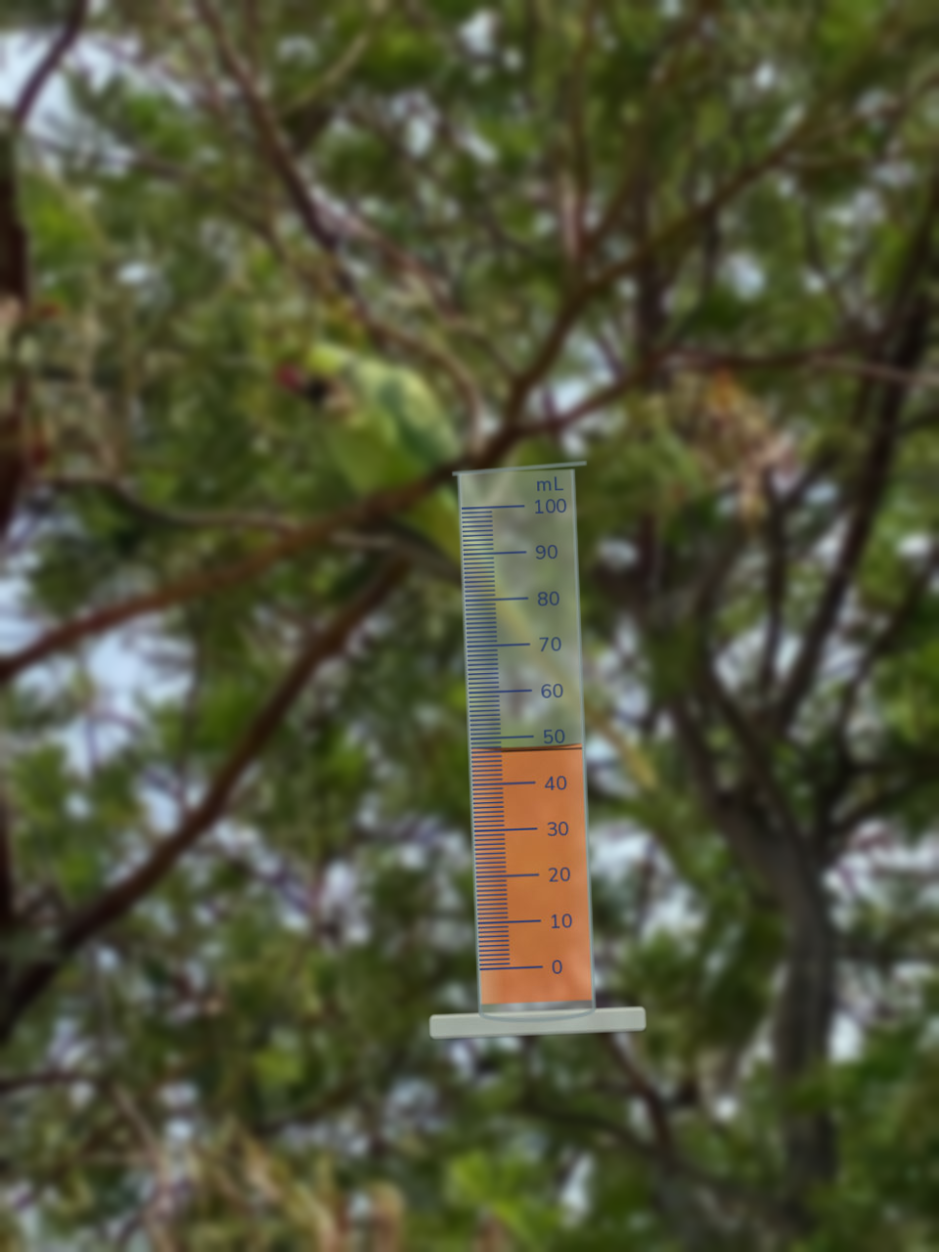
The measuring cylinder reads {"value": 47, "unit": "mL"}
